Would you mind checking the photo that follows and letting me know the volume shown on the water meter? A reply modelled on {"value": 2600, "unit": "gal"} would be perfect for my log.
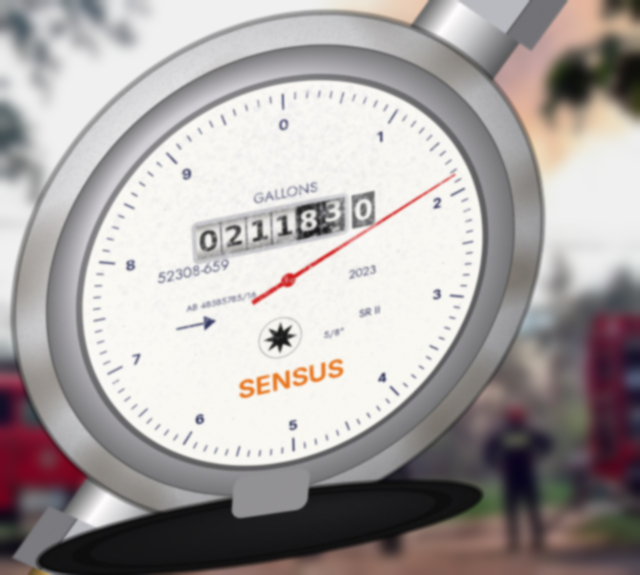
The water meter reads {"value": 211831.8, "unit": "gal"}
